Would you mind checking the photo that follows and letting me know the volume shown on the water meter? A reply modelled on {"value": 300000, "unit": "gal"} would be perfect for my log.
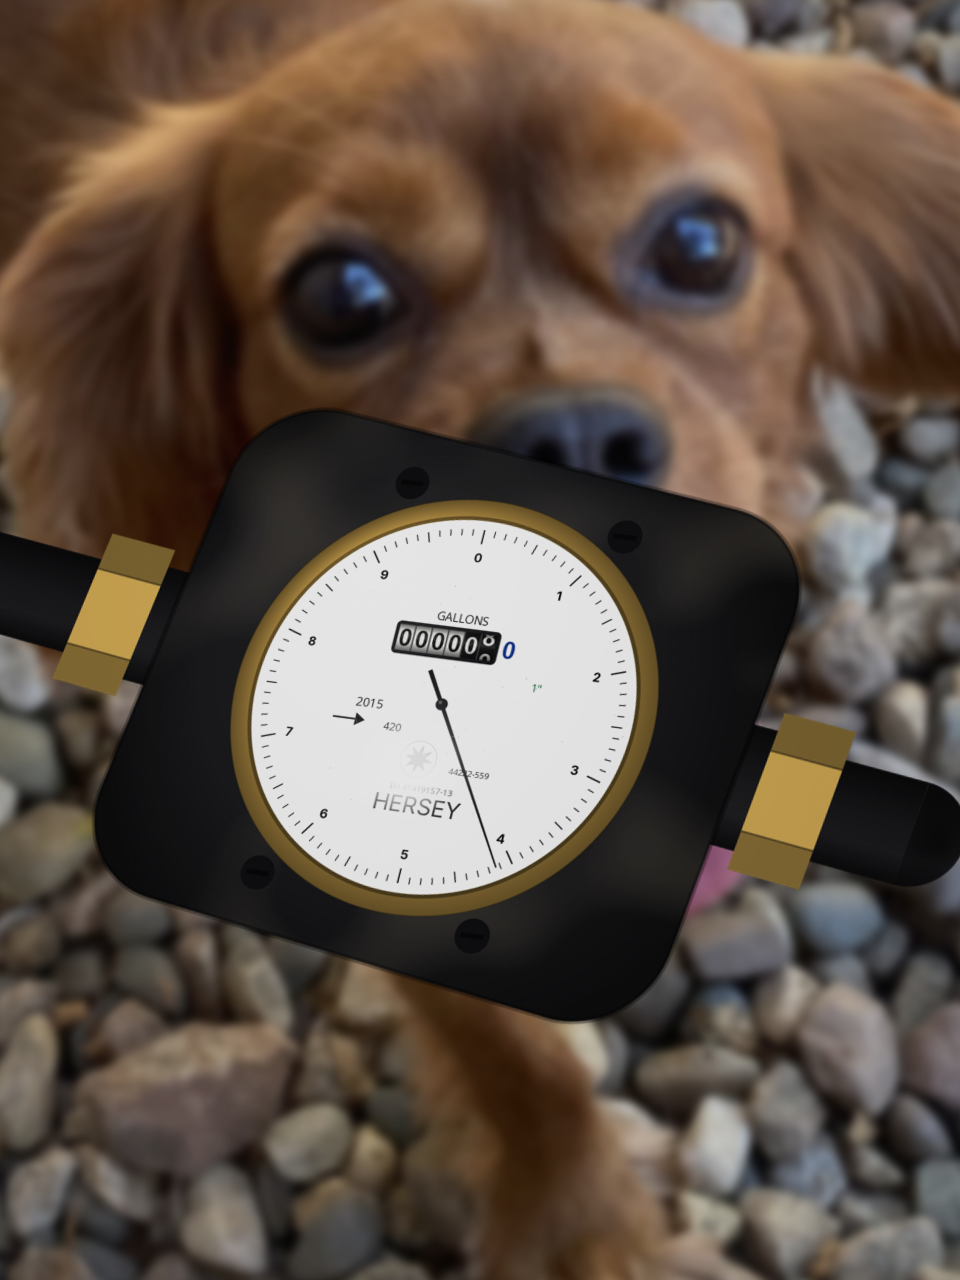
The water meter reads {"value": 84.1, "unit": "gal"}
